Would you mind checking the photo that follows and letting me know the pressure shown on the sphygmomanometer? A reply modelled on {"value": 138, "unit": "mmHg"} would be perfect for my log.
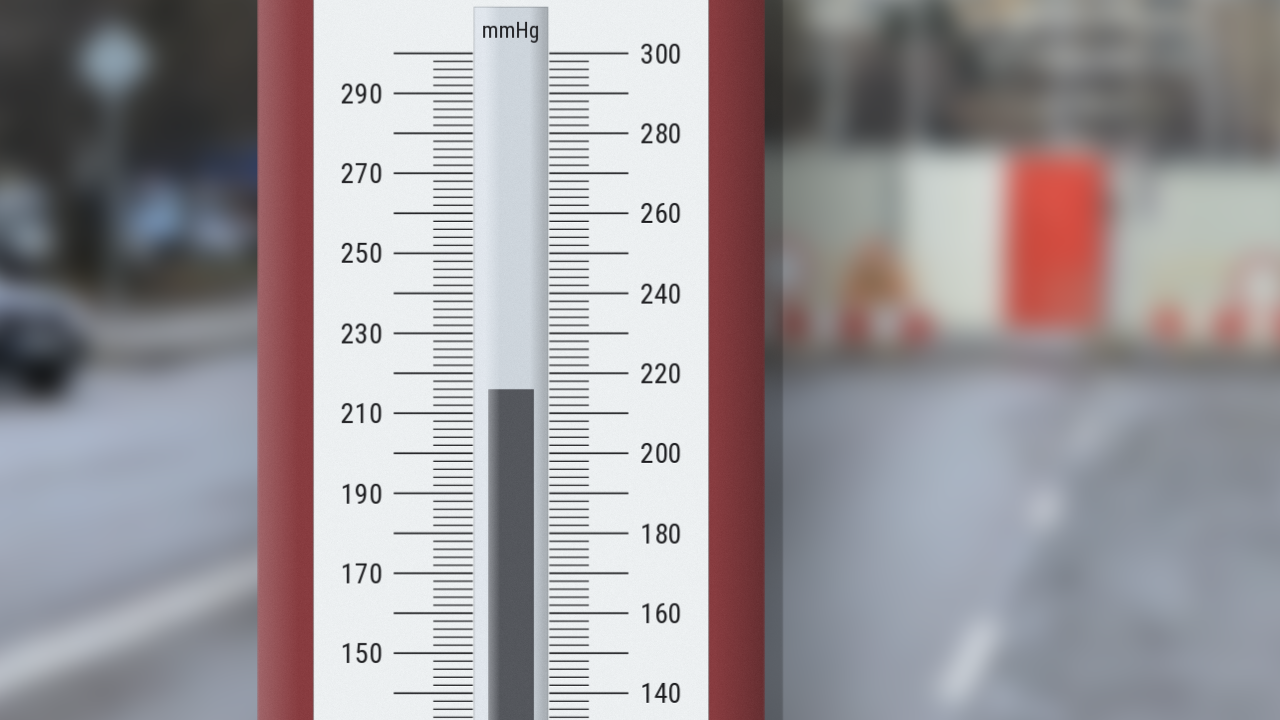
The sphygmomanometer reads {"value": 216, "unit": "mmHg"}
